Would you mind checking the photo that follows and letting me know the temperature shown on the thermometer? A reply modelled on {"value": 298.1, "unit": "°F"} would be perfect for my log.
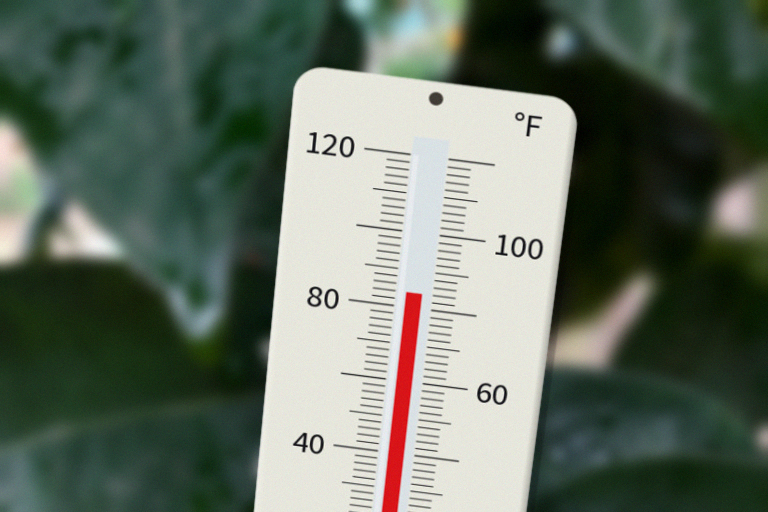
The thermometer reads {"value": 84, "unit": "°F"}
